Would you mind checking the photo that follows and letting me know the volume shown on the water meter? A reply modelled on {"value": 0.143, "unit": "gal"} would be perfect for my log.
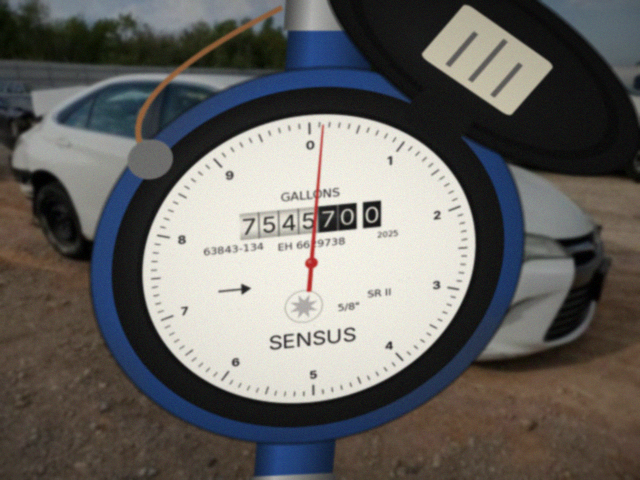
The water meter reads {"value": 7545700.1, "unit": "gal"}
